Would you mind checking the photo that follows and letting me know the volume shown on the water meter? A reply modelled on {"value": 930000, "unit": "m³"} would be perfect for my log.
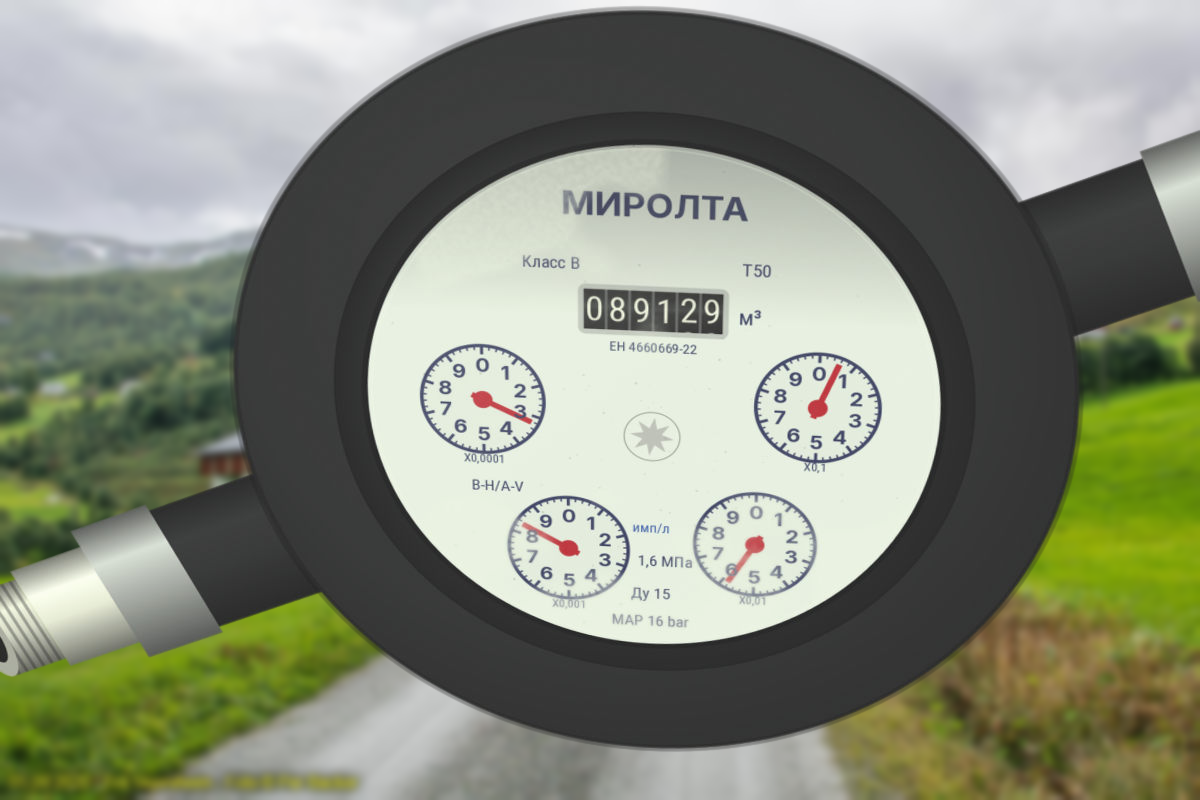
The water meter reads {"value": 89129.0583, "unit": "m³"}
